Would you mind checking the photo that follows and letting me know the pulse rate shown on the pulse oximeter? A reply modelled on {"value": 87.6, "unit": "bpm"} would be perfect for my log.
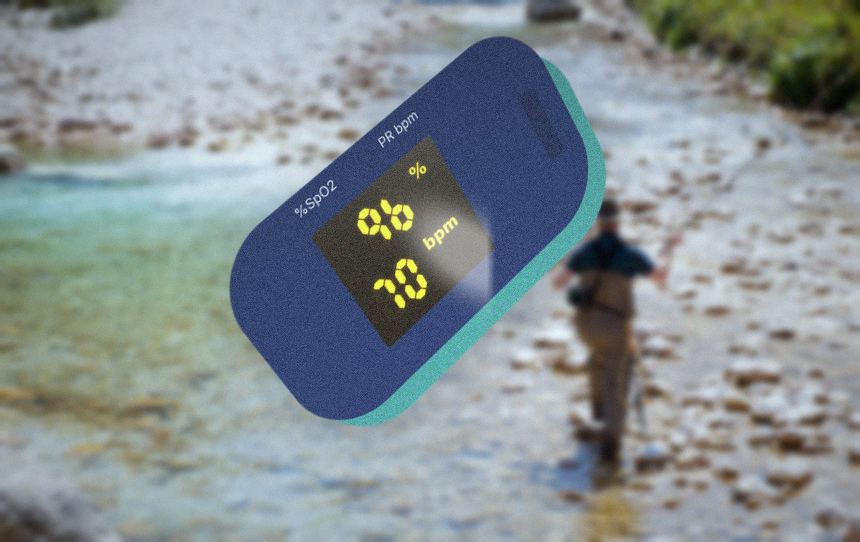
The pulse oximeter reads {"value": 70, "unit": "bpm"}
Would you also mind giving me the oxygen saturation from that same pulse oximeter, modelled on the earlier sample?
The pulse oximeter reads {"value": 96, "unit": "%"}
